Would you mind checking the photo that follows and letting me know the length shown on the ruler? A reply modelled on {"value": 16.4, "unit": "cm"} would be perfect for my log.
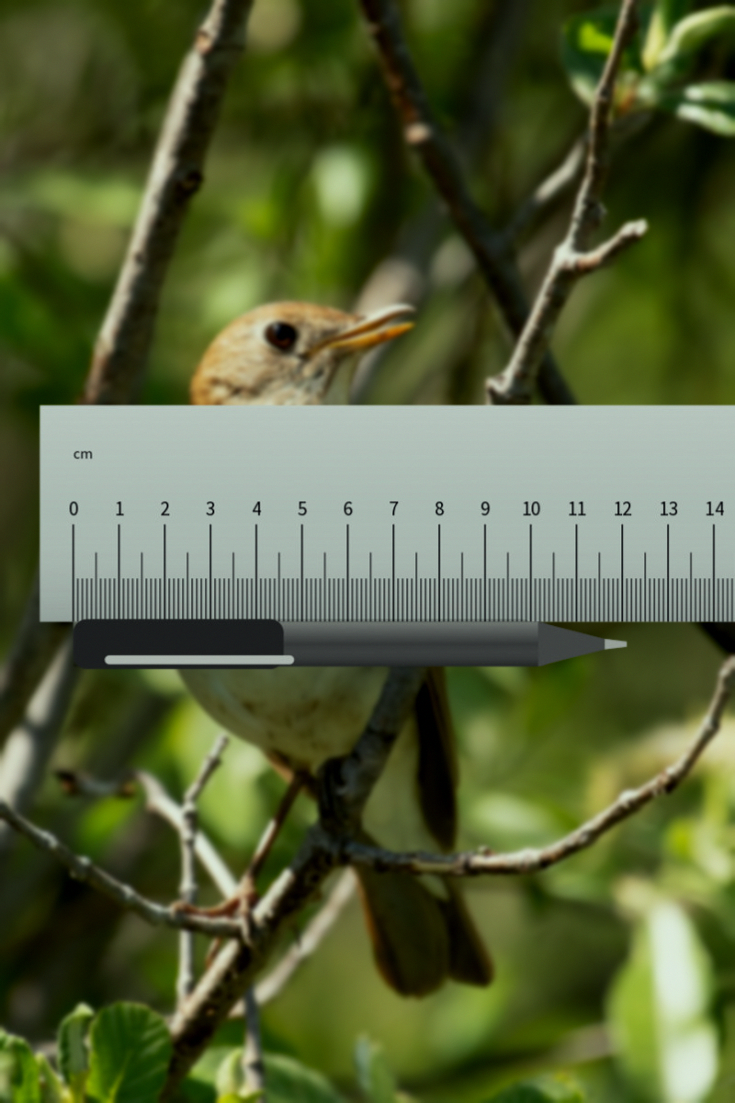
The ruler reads {"value": 12.1, "unit": "cm"}
